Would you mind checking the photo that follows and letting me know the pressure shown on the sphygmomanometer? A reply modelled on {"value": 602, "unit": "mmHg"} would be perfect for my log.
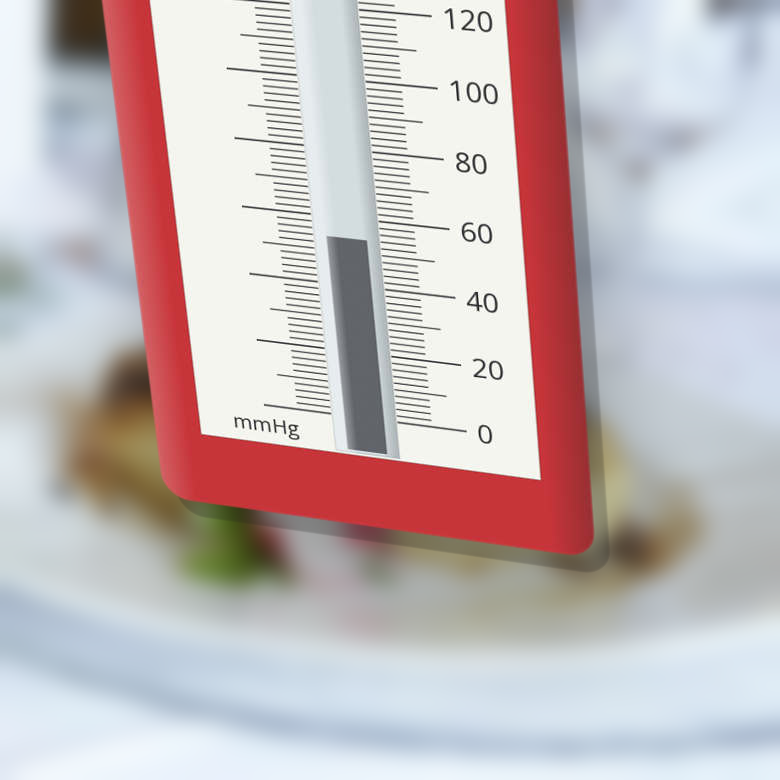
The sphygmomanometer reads {"value": 54, "unit": "mmHg"}
